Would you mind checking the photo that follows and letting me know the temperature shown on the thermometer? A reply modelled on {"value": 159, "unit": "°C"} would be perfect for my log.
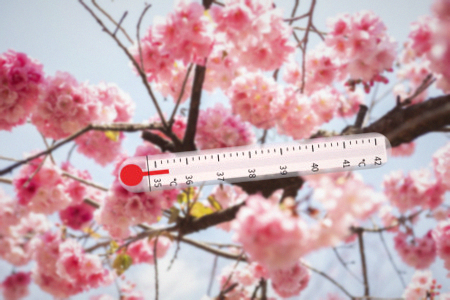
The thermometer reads {"value": 35.4, "unit": "°C"}
